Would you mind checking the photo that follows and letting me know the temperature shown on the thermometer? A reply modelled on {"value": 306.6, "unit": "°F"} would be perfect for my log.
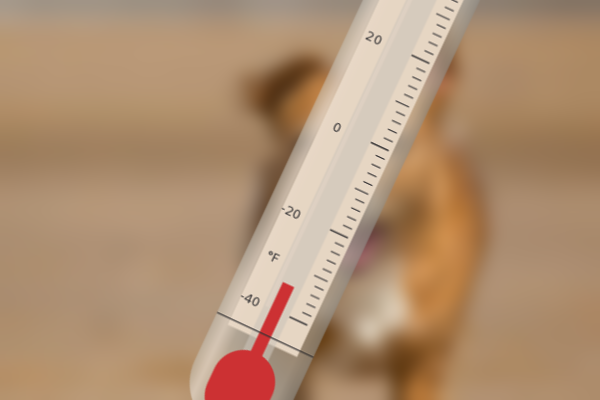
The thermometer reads {"value": -34, "unit": "°F"}
